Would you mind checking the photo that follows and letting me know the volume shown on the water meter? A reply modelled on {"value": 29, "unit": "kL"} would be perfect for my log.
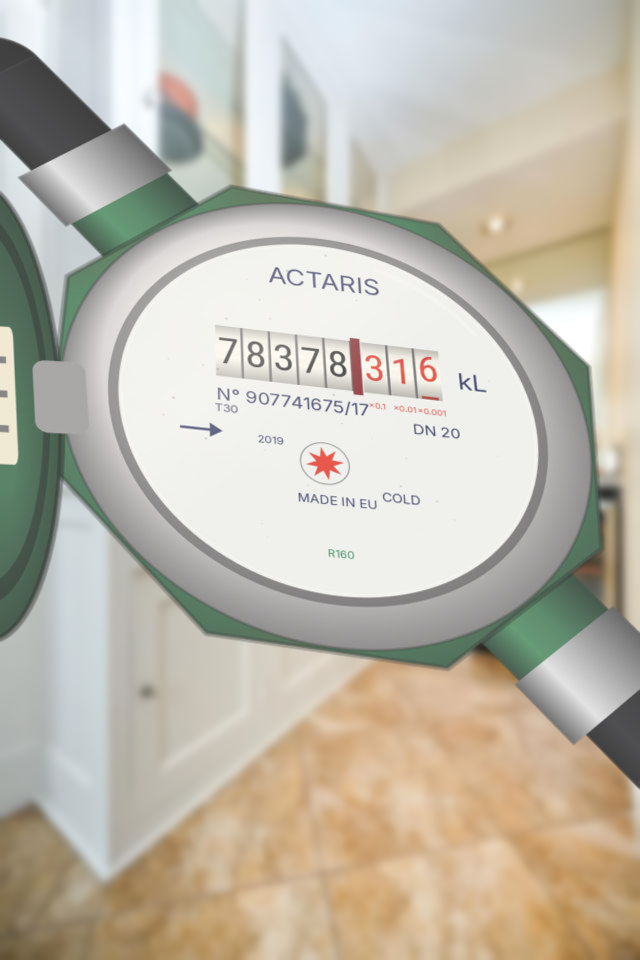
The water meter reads {"value": 78378.316, "unit": "kL"}
